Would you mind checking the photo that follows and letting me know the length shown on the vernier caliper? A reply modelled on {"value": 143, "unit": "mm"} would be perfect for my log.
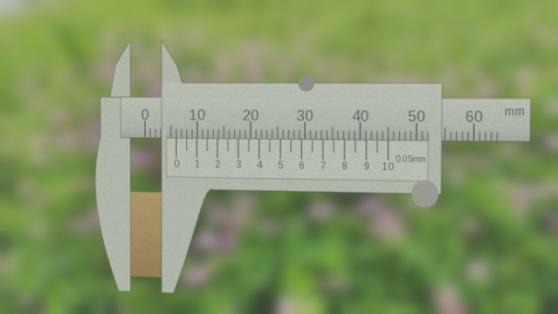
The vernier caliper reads {"value": 6.0, "unit": "mm"}
